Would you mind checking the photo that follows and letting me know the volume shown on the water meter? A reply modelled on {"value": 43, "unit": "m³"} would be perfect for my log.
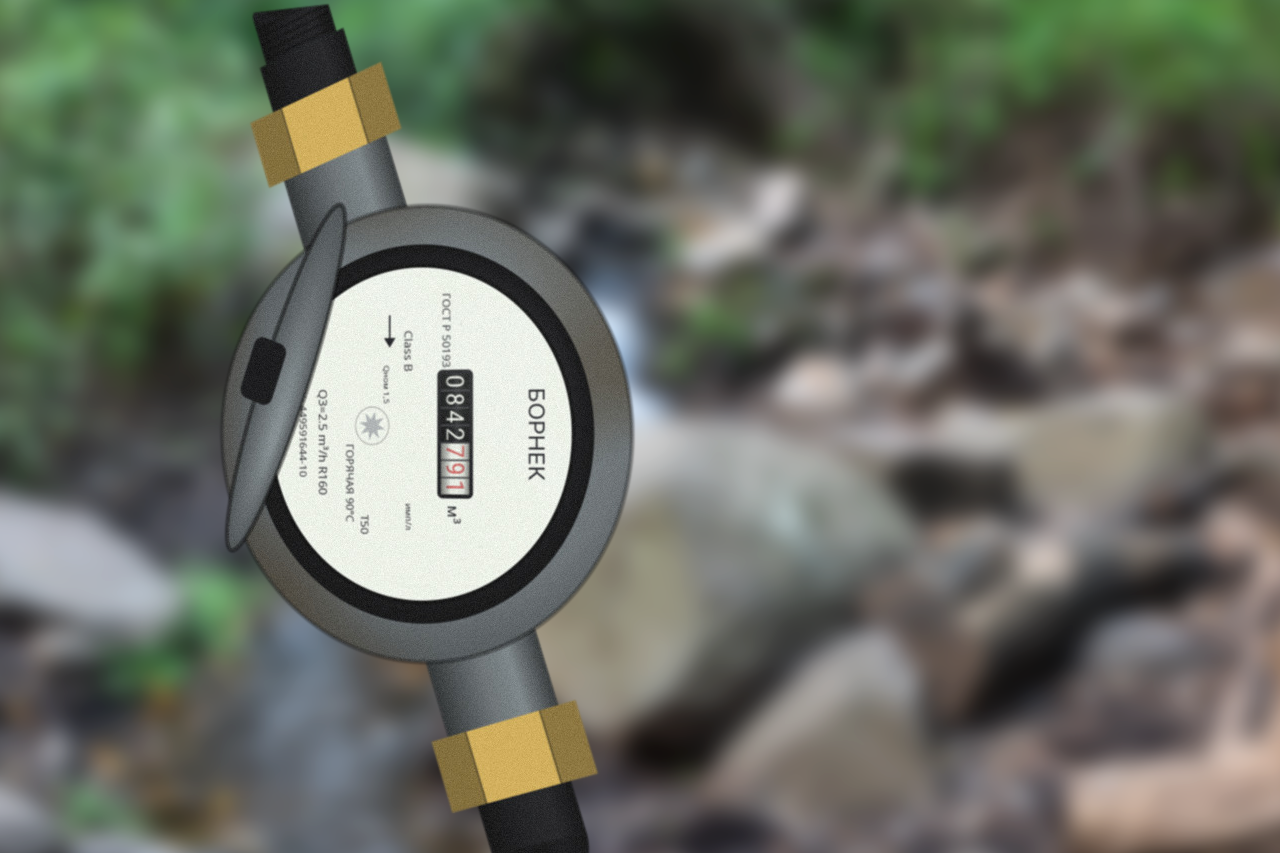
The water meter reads {"value": 842.791, "unit": "m³"}
